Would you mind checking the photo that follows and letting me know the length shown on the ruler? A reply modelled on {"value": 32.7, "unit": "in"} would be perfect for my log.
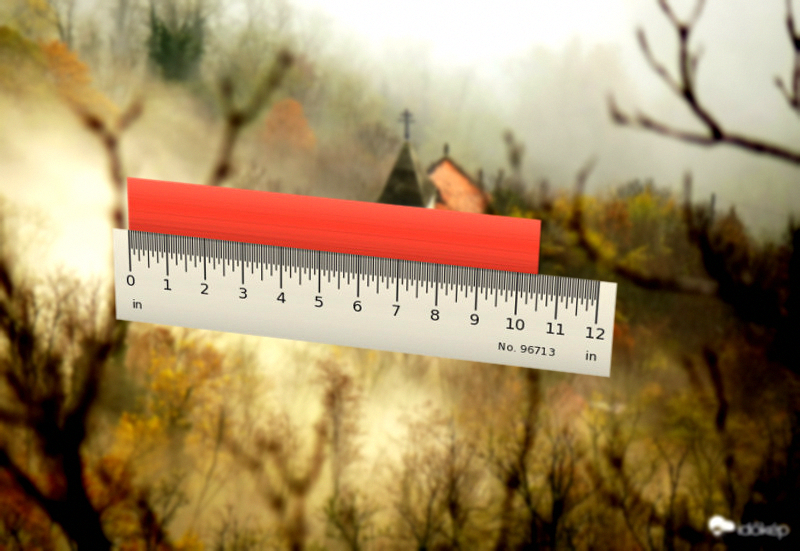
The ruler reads {"value": 10.5, "unit": "in"}
